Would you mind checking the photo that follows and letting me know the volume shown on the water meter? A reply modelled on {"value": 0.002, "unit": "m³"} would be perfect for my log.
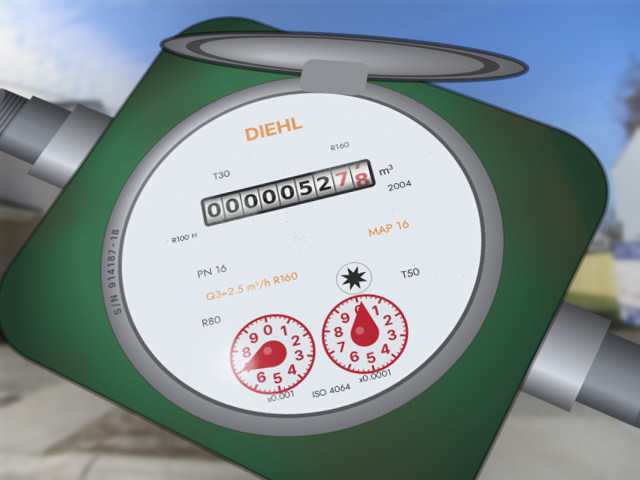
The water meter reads {"value": 52.7770, "unit": "m³"}
